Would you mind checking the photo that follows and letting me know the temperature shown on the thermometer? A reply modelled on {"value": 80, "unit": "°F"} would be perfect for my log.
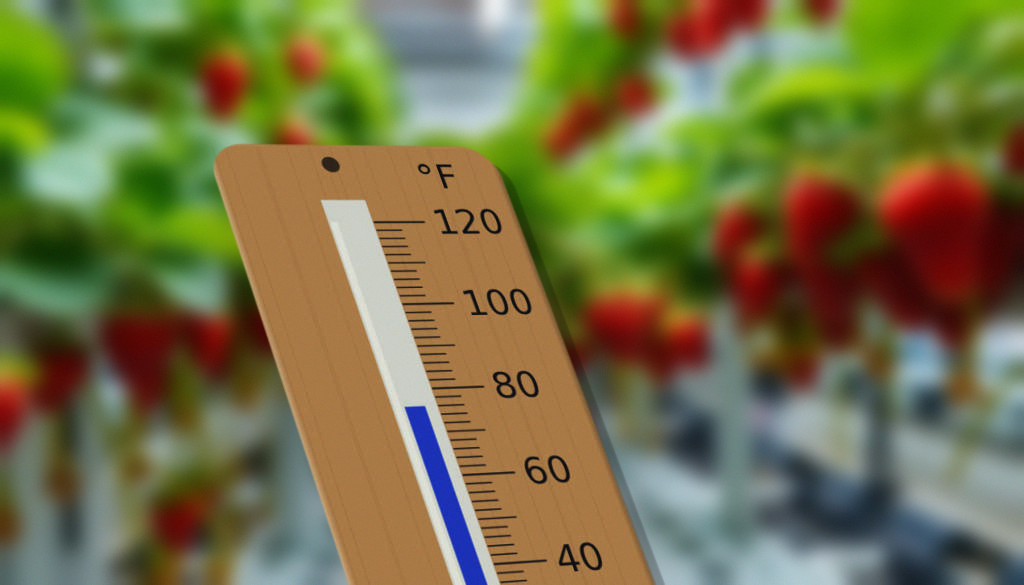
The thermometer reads {"value": 76, "unit": "°F"}
